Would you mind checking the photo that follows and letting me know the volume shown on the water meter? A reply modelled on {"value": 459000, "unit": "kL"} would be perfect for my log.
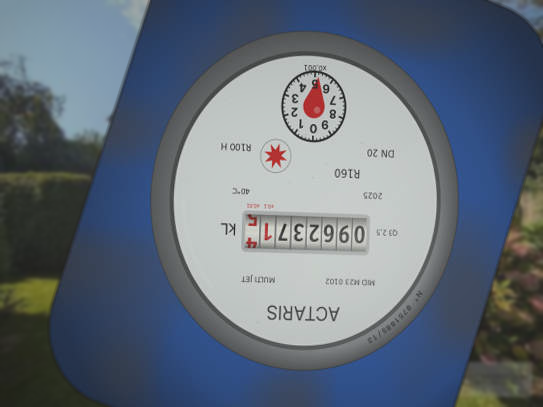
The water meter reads {"value": 96237.145, "unit": "kL"}
